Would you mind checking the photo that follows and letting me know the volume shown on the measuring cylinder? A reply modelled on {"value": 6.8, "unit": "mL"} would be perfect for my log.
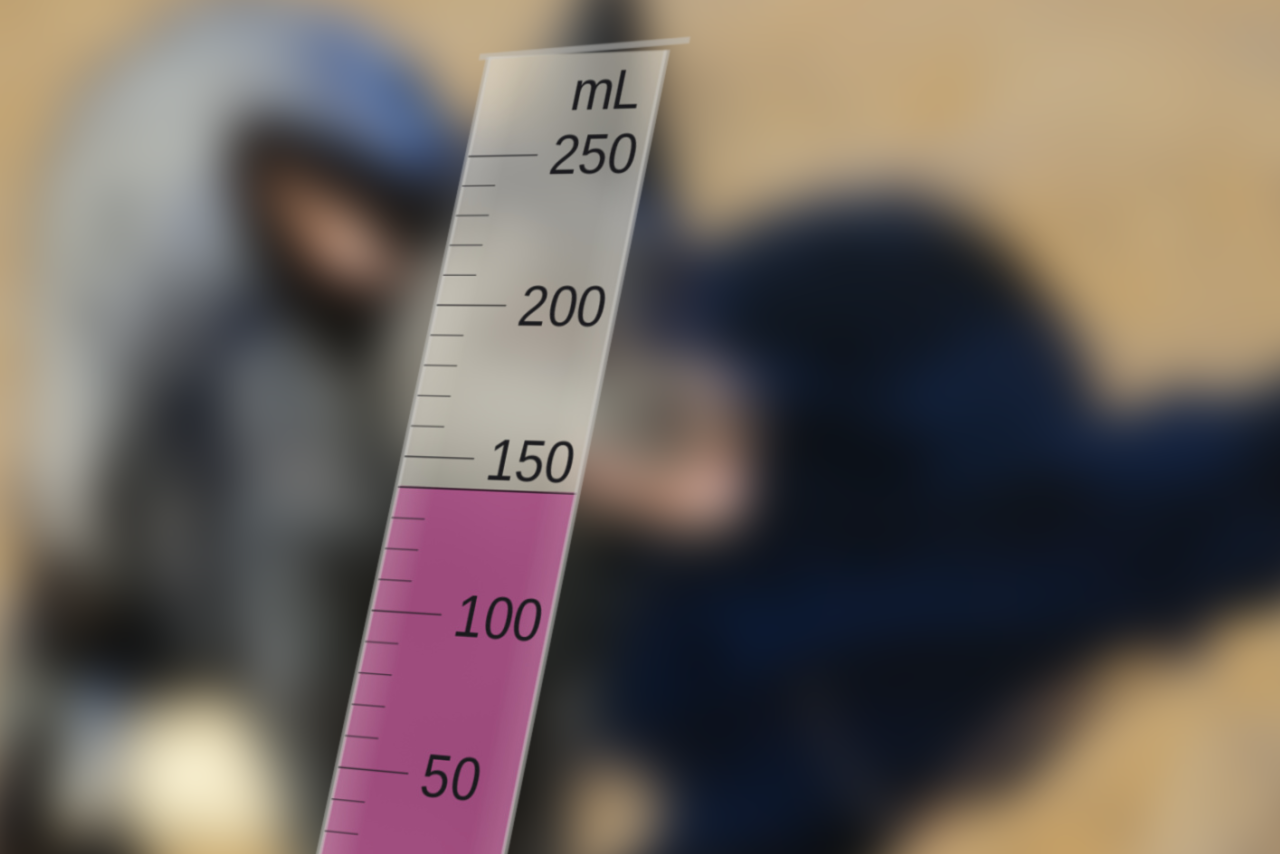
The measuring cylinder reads {"value": 140, "unit": "mL"}
